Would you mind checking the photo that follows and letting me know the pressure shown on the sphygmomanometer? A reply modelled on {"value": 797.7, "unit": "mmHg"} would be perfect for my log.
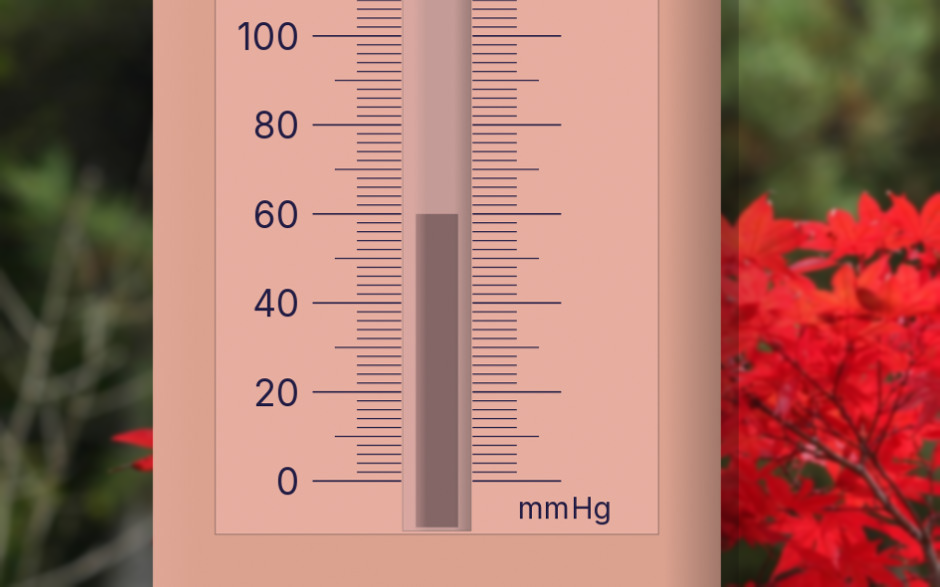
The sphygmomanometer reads {"value": 60, "unit": "mmHg"}
